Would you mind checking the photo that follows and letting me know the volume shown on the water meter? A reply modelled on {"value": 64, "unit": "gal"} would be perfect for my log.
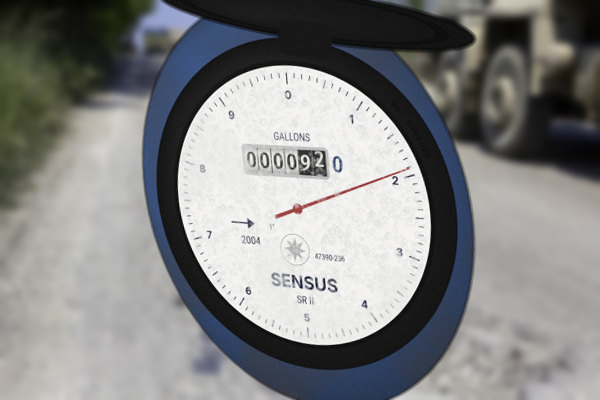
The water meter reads {"value": 921.9, "unit": "gal"}
